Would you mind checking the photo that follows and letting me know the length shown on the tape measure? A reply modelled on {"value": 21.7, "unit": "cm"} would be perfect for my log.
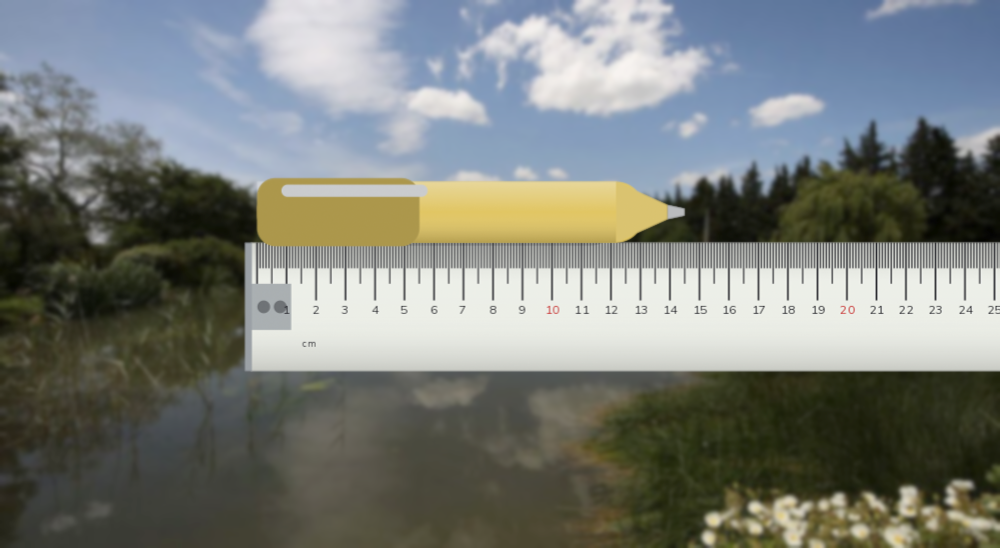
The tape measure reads {"value": 14.5, "unit": "cm"}
